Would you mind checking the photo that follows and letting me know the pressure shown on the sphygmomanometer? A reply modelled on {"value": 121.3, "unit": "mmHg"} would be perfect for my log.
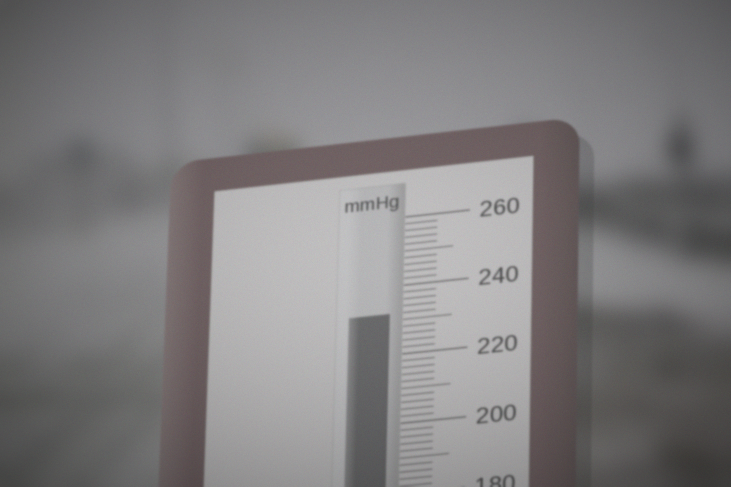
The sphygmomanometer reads {"value": 232, "unit": "mmHg"}
